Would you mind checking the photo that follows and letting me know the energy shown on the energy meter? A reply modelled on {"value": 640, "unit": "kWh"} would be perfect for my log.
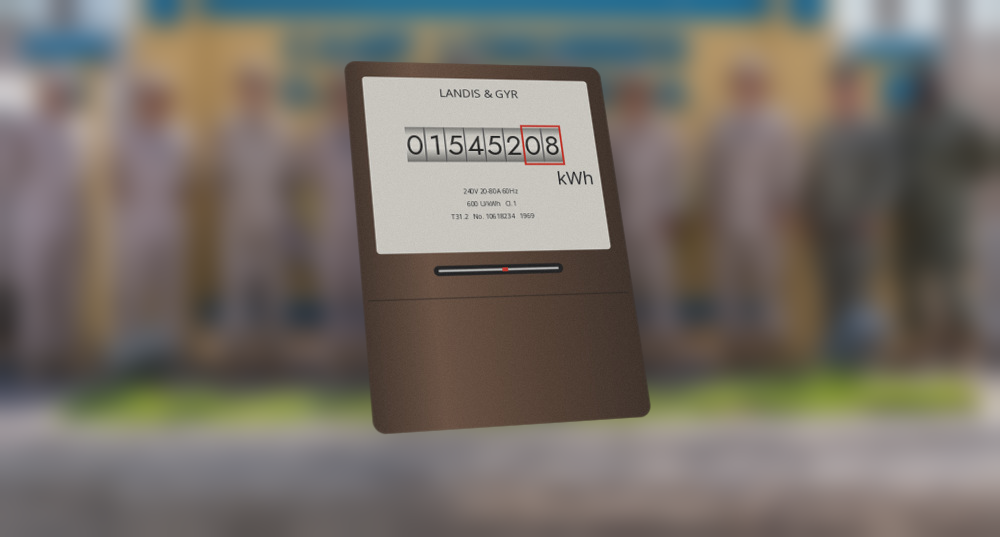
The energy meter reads {"value": 15452.08, "unit": "kWh"}
